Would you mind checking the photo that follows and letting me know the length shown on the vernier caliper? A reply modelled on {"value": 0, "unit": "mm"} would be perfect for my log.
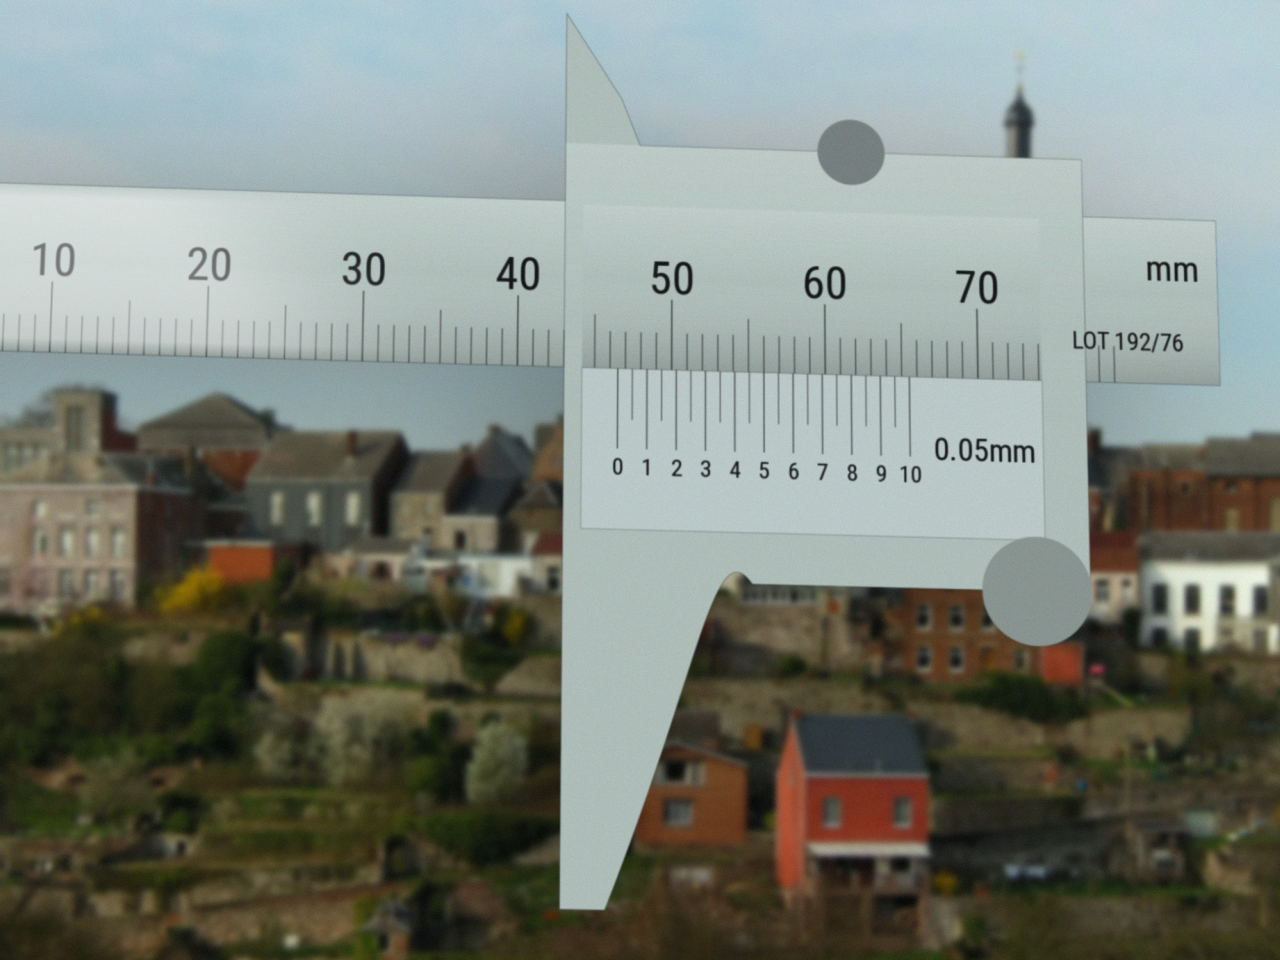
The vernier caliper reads {"value": 46.5, "unit": "mm"}
